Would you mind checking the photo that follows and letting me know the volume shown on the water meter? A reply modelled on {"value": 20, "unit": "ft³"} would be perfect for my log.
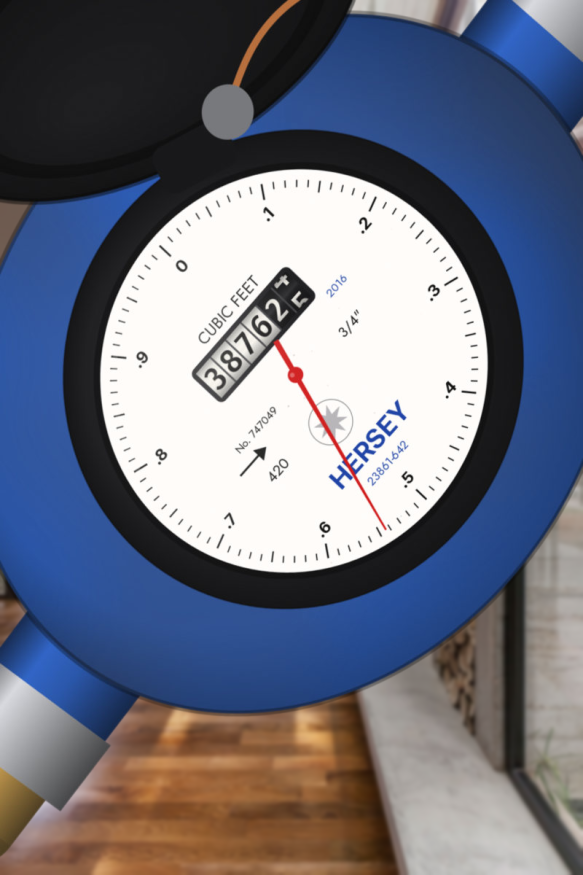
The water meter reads {"value": 387624.54, "unit": "ft³"}
